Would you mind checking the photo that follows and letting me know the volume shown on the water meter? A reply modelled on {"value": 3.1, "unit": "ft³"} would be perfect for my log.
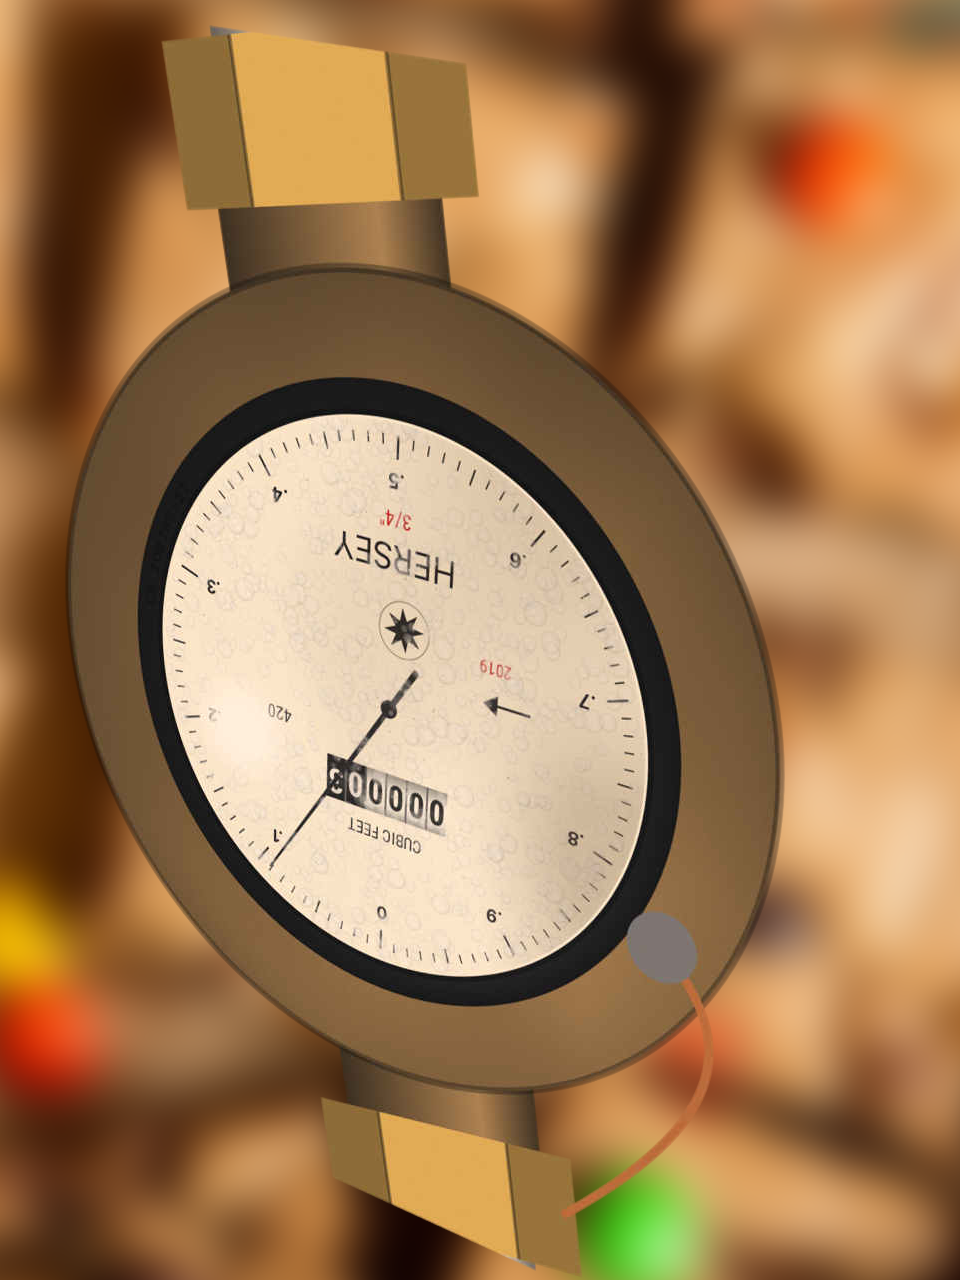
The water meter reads {"value": 3.09, "unit": "ft³"}
